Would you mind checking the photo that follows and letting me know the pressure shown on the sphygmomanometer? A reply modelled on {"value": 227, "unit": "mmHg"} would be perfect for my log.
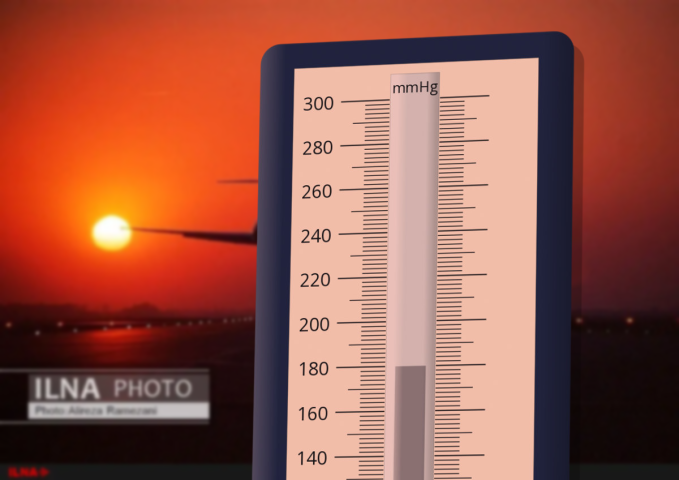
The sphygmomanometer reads {"value": 180, "unit": "mmHg"}
